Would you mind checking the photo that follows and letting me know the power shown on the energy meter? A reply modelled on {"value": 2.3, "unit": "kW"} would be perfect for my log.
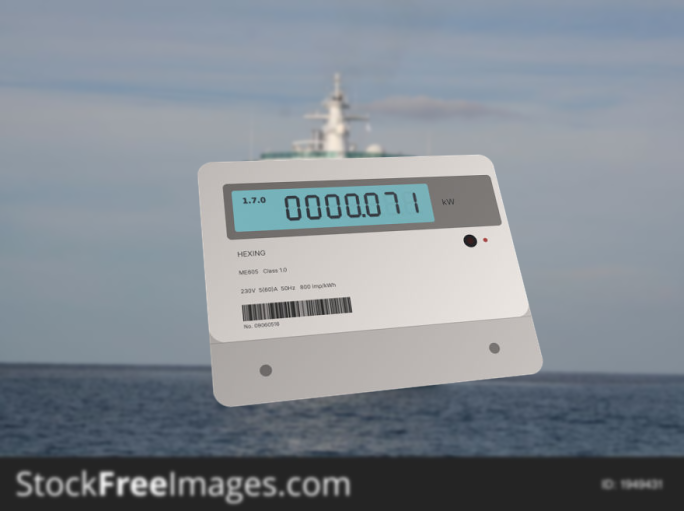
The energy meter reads {"value": 0.071, "unit": "kW"}
